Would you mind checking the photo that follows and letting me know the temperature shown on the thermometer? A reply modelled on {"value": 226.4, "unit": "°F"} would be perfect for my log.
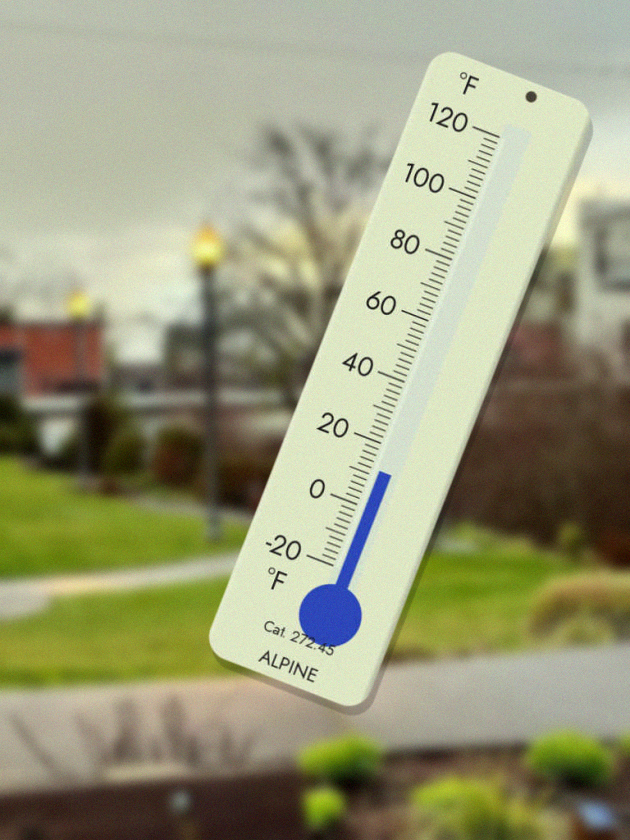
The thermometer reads {"value": 12, "unit": "°F"}
